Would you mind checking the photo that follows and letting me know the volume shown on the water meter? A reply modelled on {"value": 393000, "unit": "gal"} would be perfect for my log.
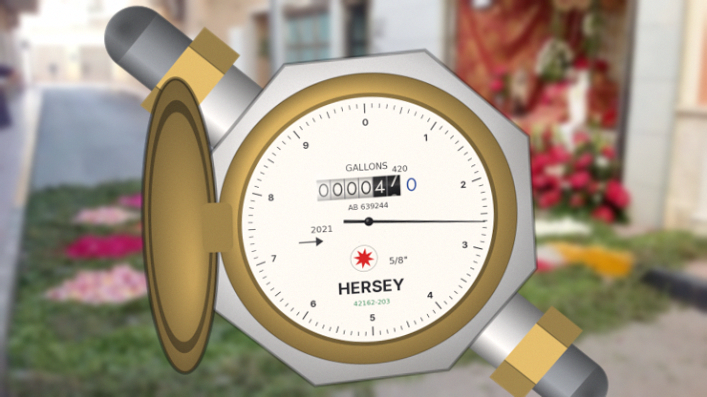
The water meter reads {"value": 472.6, "unit": "gal"}
